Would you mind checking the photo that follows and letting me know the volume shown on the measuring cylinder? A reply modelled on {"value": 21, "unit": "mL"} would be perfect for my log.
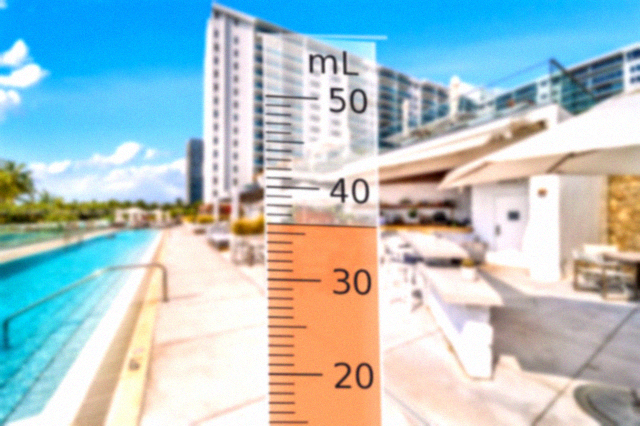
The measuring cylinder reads {"value": 36, "unit": "mL"}
